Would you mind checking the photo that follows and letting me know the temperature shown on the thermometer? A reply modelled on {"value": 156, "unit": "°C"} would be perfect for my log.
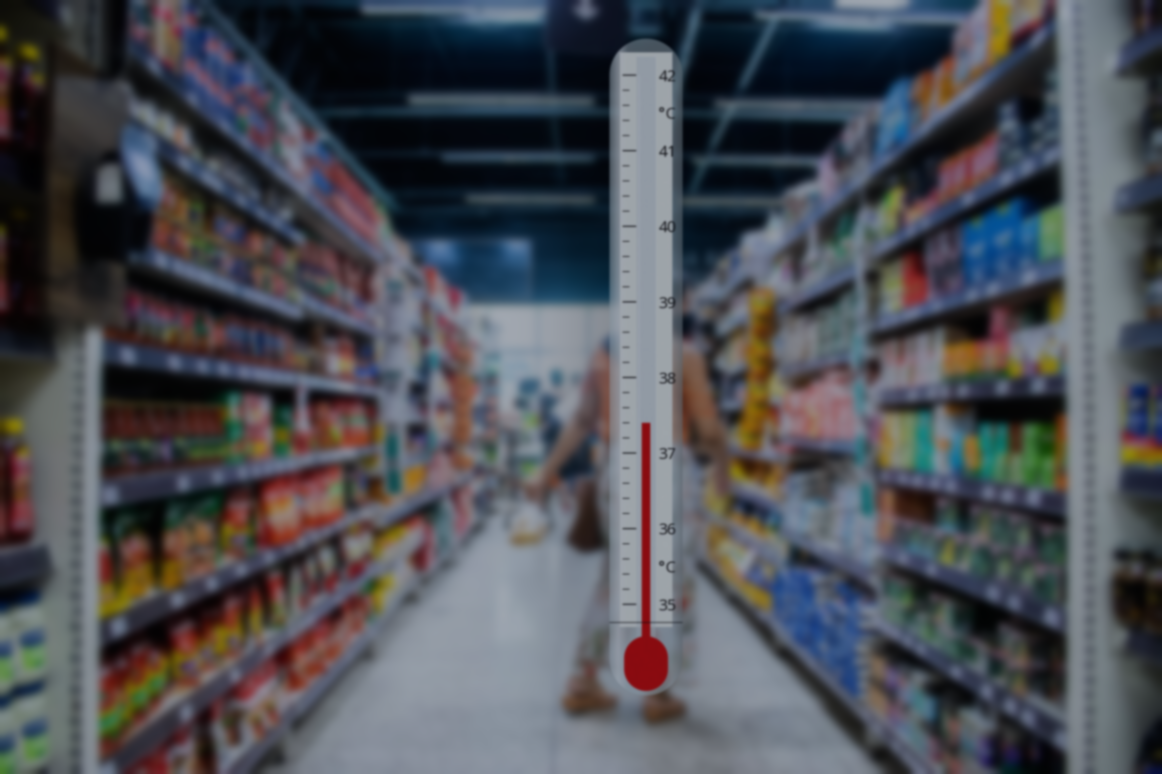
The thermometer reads {"value": 37.4, "unit": "°C"}
